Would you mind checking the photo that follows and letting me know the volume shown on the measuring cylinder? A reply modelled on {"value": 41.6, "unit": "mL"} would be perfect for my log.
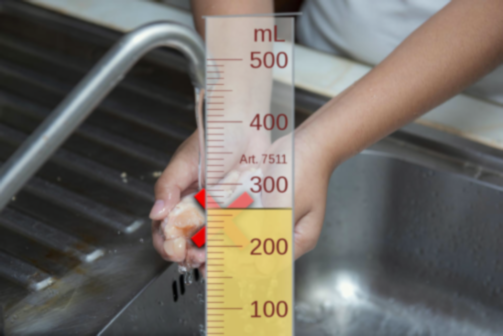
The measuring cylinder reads {"value": 260, "unit": "mL"}
